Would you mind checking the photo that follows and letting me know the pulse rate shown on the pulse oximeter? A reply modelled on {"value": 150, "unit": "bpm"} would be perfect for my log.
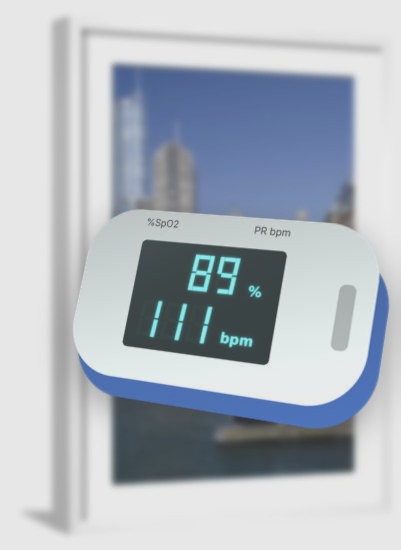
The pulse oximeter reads {"value": 111, "unit": "bpm"}
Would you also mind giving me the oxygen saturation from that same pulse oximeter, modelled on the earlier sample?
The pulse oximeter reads {"value": 89, "unit": "%"}
